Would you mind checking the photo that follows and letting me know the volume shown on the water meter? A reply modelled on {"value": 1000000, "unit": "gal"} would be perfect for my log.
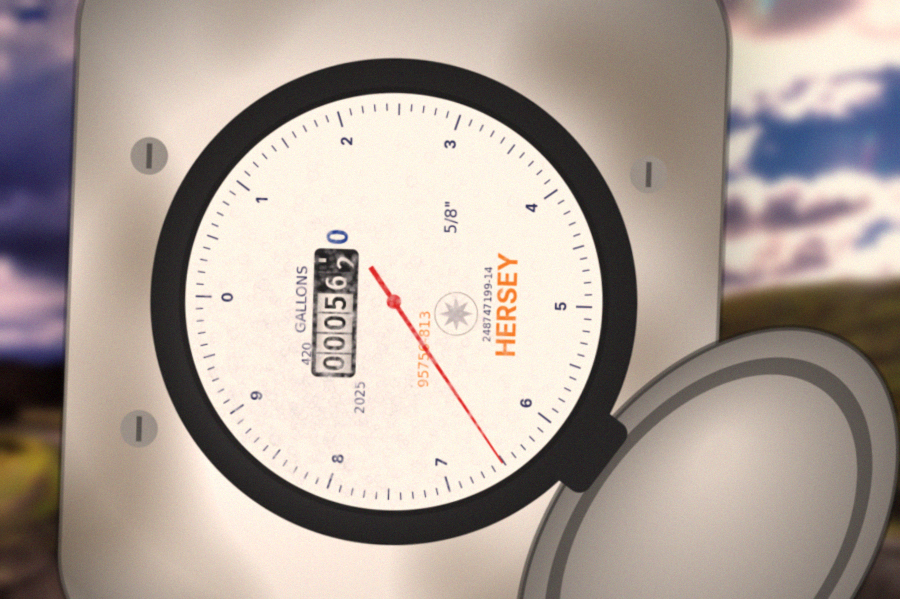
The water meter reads {"value": 5616.5, "unit": "gal"}
